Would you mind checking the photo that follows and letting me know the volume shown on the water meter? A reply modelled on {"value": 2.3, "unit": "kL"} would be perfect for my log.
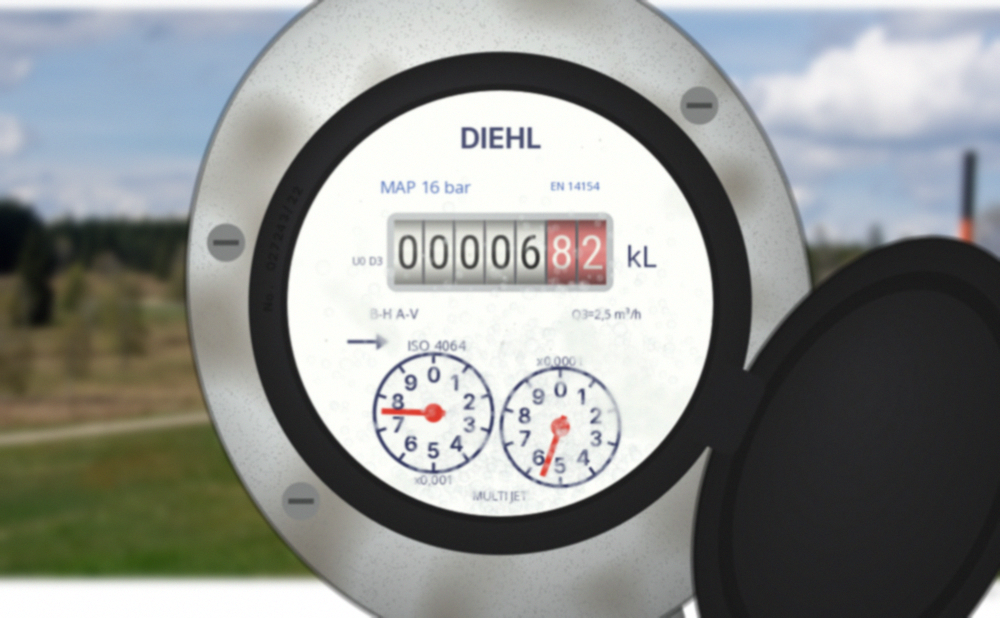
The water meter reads {"value": 6.8275, "unit": "kL"}
